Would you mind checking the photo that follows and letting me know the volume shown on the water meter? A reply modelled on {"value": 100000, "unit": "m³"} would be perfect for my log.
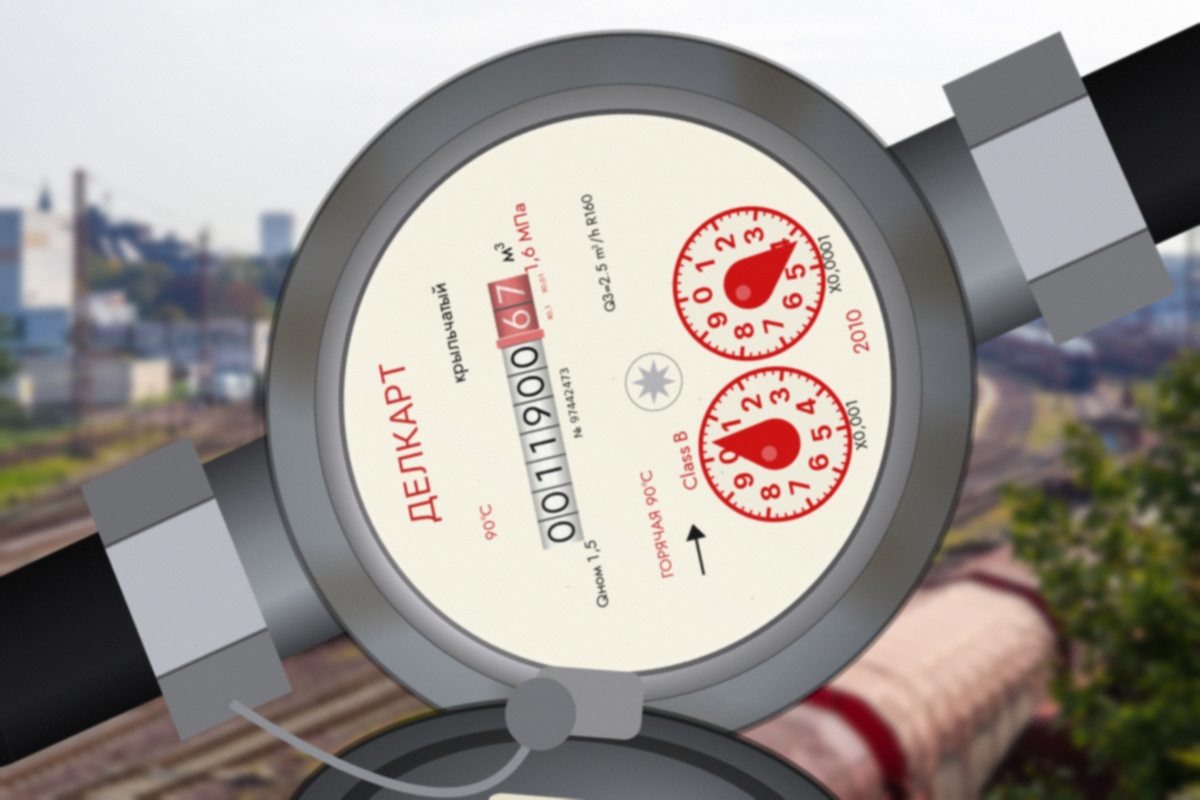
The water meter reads {"value": 11900.6704, "unit": "m³"}
